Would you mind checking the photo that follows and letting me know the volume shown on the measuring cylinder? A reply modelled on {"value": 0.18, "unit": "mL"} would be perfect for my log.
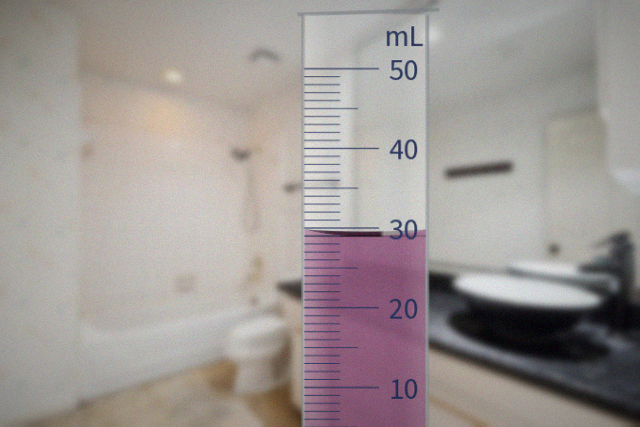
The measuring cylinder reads {"value": 29, "unit": "mL"}
